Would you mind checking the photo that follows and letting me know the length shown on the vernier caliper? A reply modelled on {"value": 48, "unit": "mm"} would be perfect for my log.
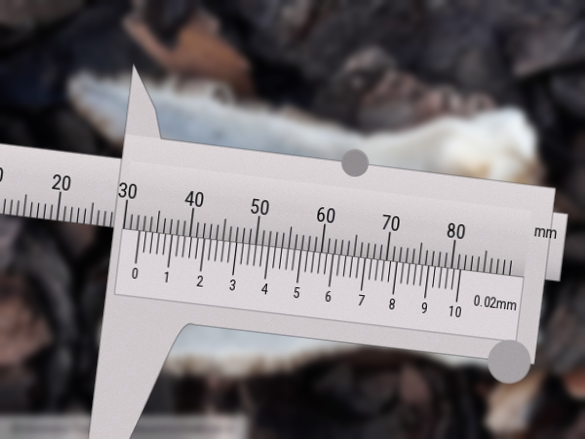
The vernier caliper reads {"value": 32.4, "unit": "mm"}
